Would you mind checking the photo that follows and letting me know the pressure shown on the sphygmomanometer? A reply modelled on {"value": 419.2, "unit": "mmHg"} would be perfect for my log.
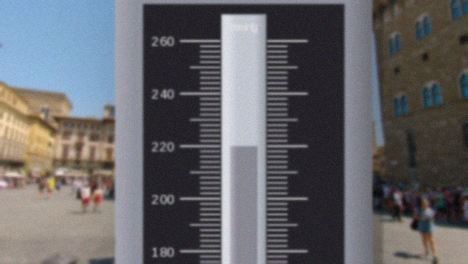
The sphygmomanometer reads {"value": 220, "unit": "mmHg"}
